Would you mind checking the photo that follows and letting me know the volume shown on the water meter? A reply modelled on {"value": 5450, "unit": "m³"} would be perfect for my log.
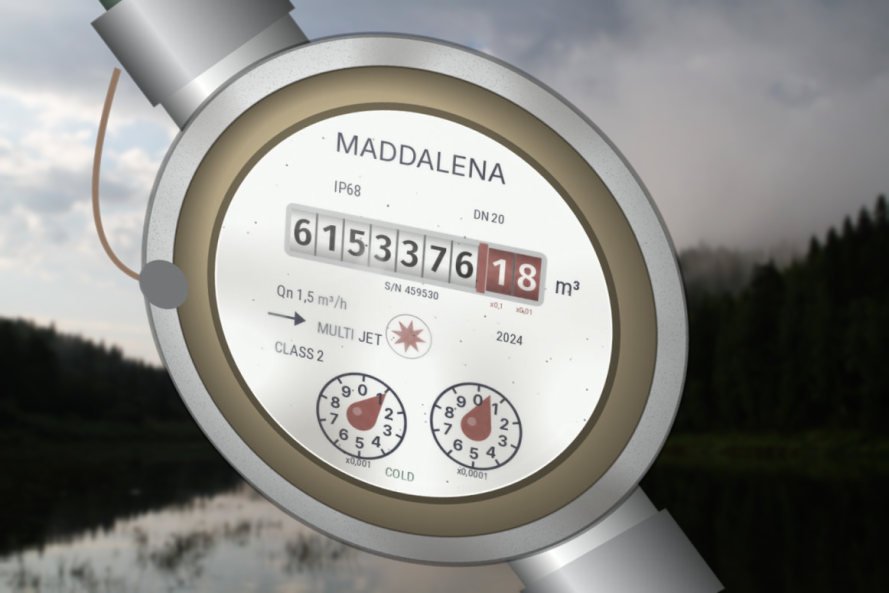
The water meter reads {"value": 6153376.1810, "unit": "m³"}
